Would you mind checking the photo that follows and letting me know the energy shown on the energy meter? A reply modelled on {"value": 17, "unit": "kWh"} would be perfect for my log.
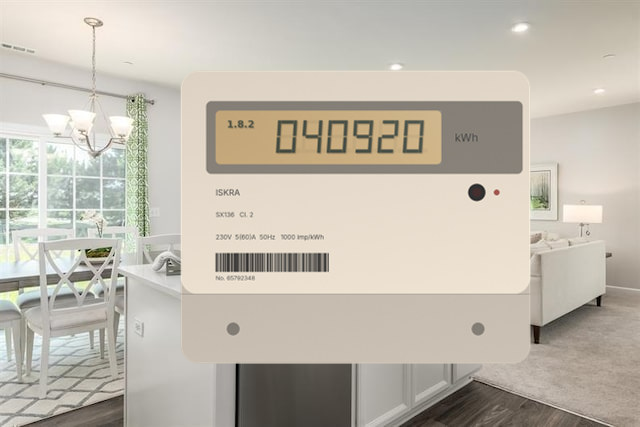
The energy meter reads {"value": 40920, "unit": "kWh"}
